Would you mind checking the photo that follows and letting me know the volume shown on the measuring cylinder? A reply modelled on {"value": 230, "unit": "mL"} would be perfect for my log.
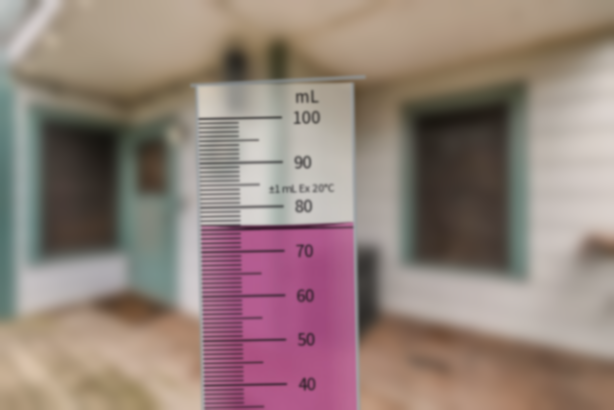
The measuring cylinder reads {"value": 75, "unit": "mL"}
